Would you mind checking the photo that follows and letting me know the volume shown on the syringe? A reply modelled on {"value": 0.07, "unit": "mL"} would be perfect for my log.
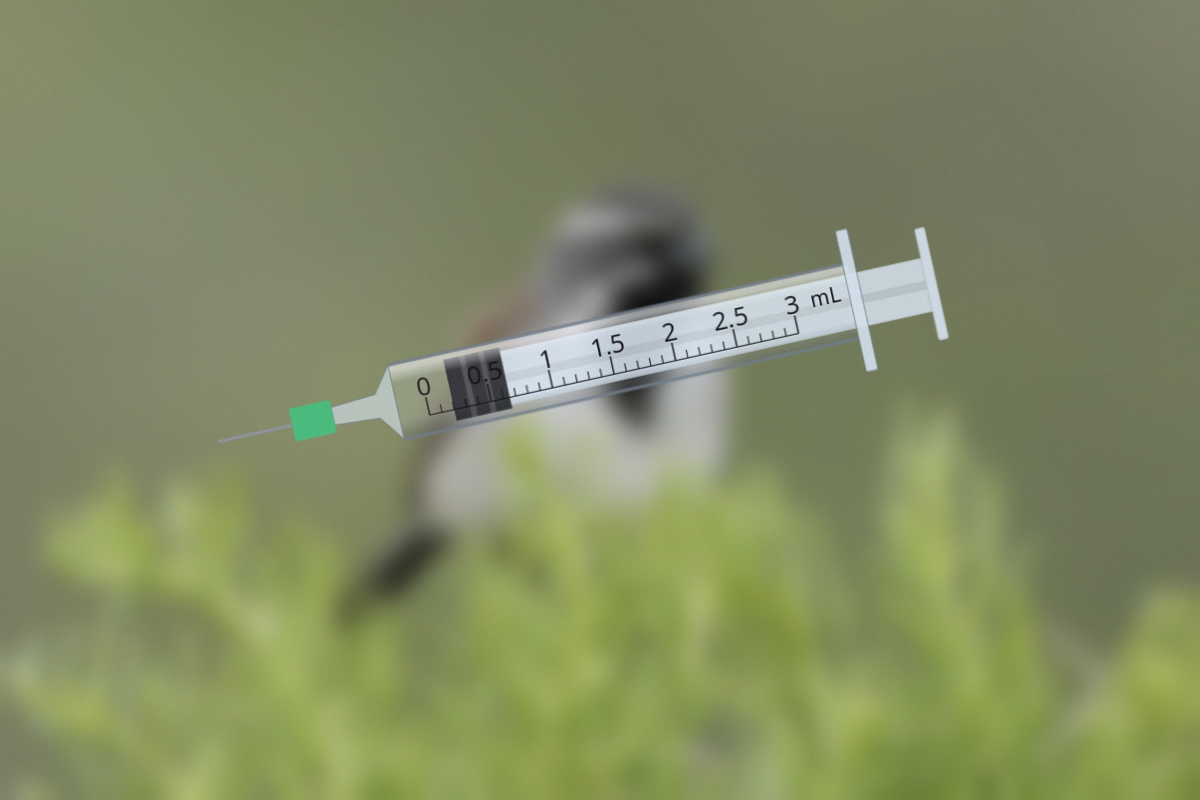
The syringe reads {"value": 0.2, "unit": "mL"}
